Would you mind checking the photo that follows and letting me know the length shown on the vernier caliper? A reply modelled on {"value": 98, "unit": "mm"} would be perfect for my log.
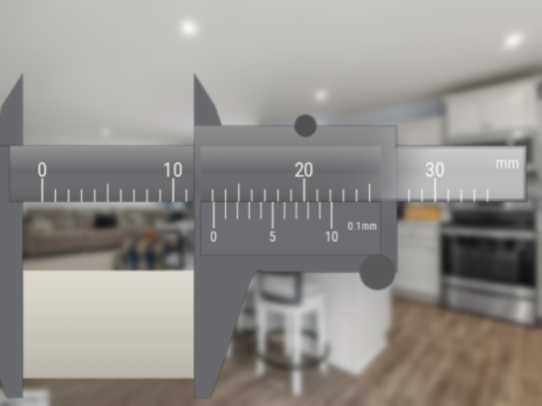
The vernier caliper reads {"value": 13.1, "unit": "mm"}
